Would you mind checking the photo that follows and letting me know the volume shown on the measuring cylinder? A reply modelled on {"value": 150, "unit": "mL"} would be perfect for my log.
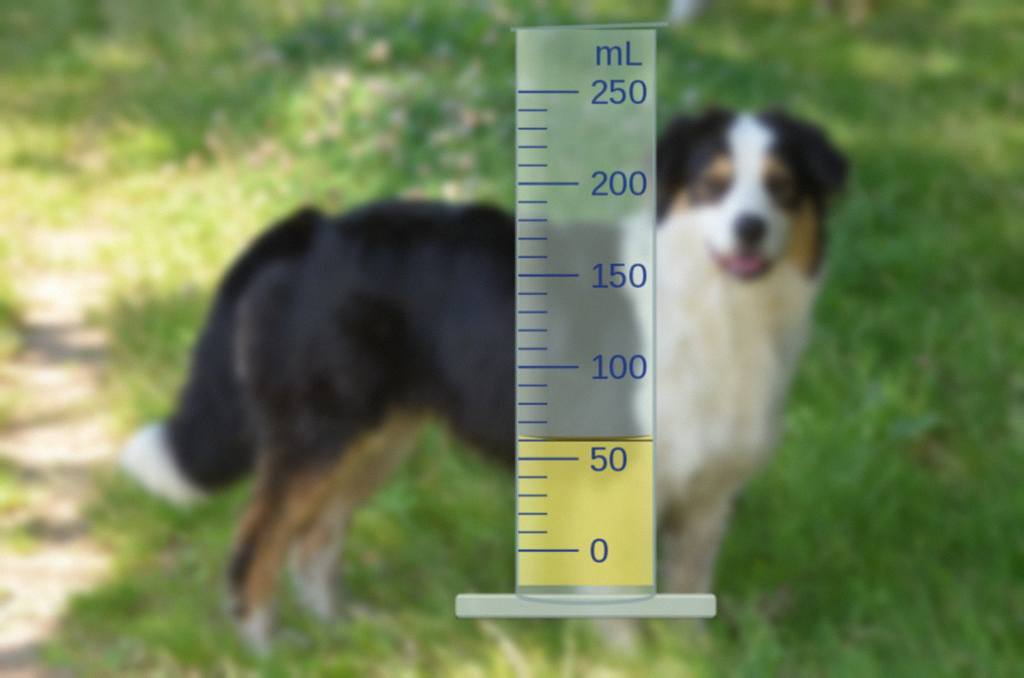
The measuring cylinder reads {"value": 60, "unit": "mL"}
